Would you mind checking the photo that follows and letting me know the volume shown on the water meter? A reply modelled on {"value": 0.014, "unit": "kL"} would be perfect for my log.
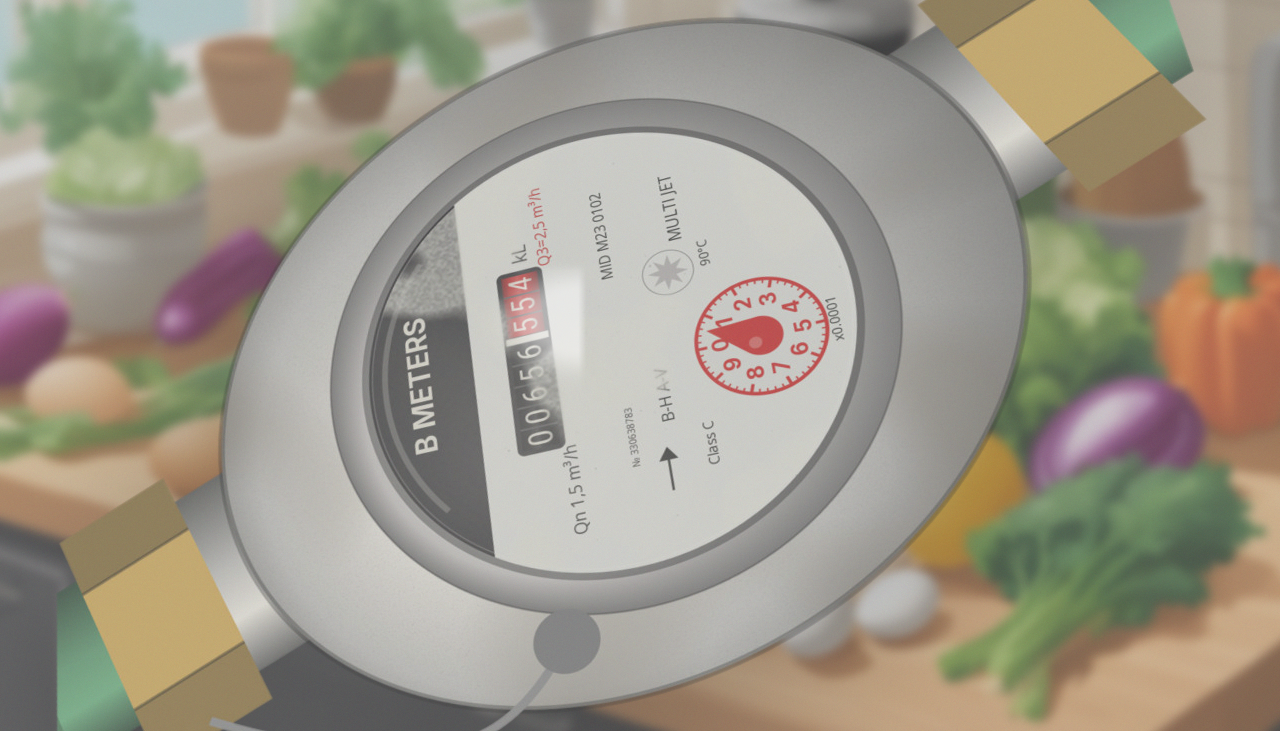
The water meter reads {"value": 656.5540, "unit": "kL"}
